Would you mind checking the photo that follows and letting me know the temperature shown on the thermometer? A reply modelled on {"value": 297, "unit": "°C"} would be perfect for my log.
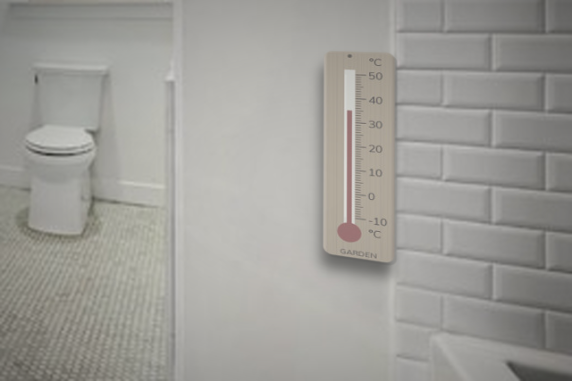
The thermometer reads {"value": 35, "unit": "°C"}
